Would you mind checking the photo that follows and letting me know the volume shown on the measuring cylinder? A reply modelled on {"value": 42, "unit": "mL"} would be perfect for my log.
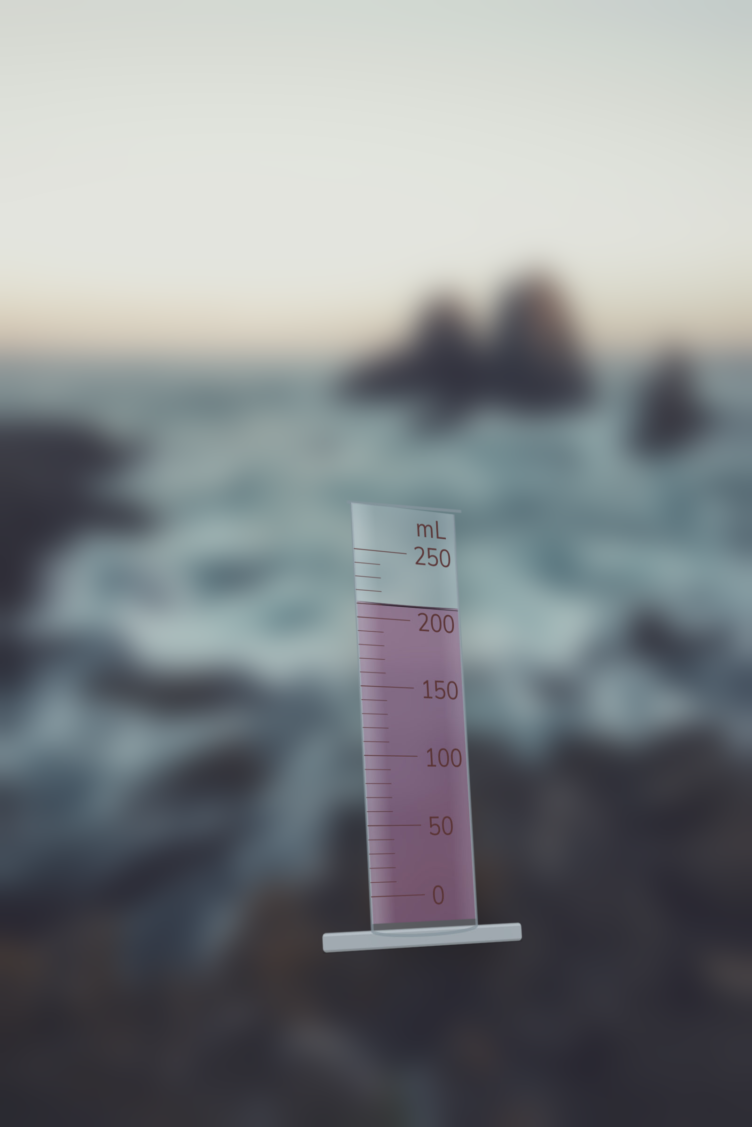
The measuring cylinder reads {"value": 210, "unit": "mL"}
